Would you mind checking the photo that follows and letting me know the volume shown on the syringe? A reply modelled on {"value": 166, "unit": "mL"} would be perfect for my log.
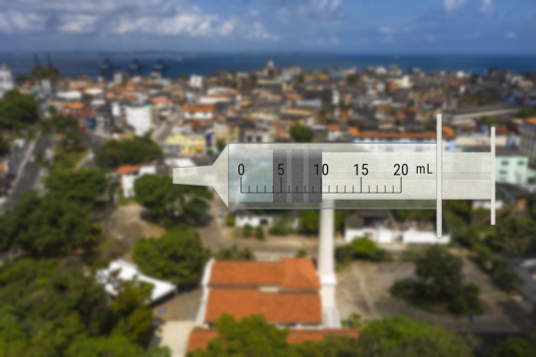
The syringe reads {"value": 4, "unit": "mL"}
